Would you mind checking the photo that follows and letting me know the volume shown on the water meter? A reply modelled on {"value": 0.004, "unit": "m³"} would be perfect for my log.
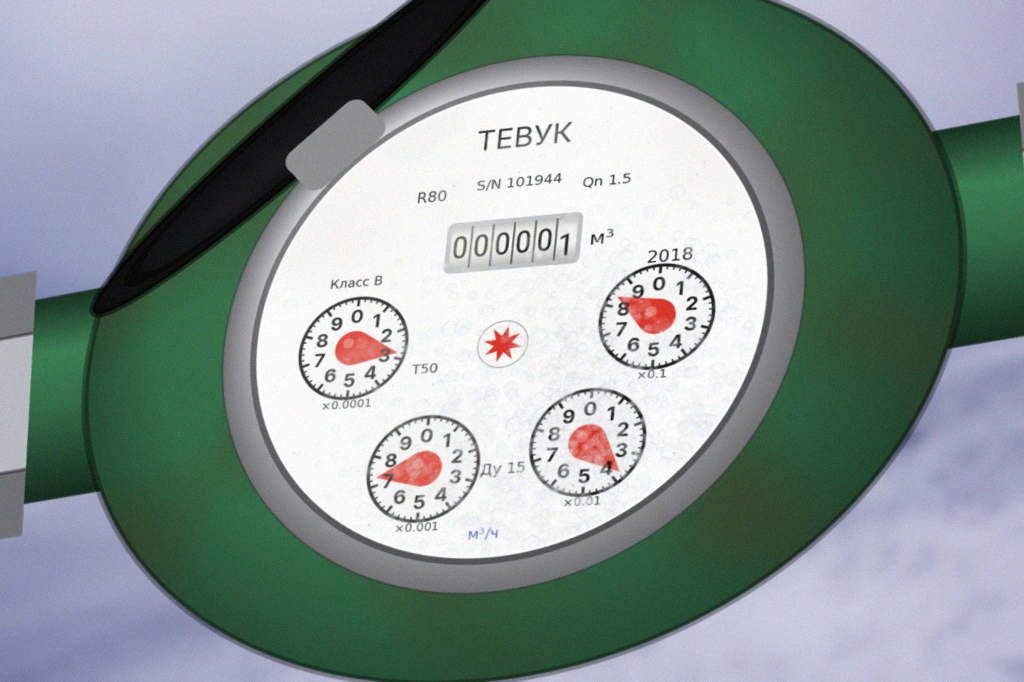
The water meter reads {"value": 0.8372, "unit": "m³"}
